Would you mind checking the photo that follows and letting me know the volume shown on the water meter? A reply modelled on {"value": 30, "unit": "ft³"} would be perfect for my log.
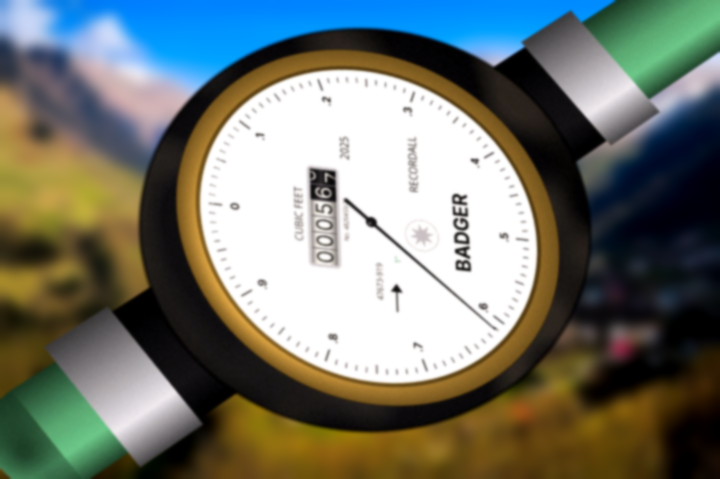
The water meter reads {"value": 566.61, "unit": "ft³"}
